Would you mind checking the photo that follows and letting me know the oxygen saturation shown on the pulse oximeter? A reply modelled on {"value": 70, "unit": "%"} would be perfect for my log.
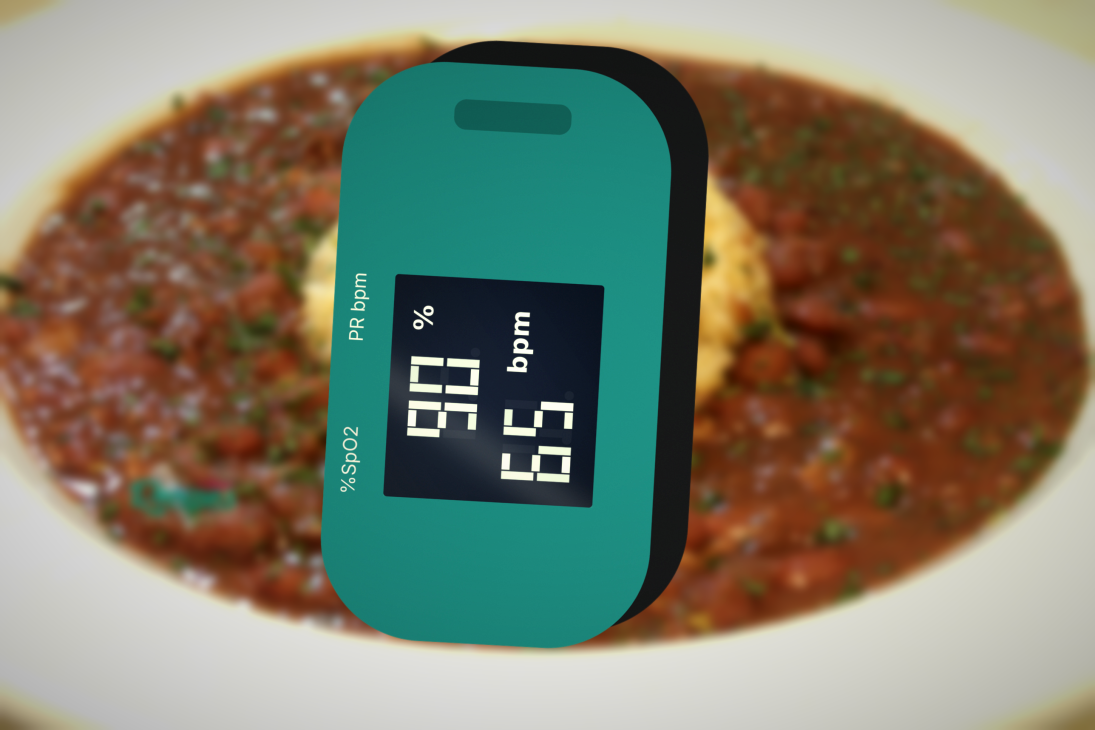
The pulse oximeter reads {"value": 90, "unit": "%"}
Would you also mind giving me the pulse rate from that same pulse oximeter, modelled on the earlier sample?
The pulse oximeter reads {"value": 65, "unit": "bpm"}
